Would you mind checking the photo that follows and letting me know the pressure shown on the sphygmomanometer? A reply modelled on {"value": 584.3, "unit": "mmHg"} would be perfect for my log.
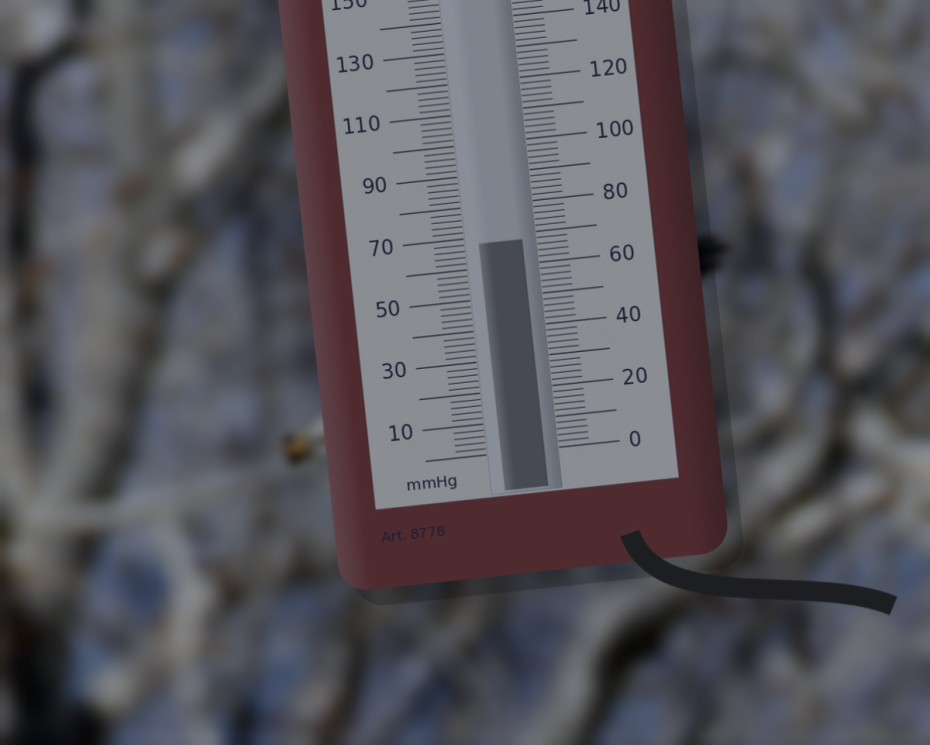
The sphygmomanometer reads {"value": 68, "unit": "mmHg"}
